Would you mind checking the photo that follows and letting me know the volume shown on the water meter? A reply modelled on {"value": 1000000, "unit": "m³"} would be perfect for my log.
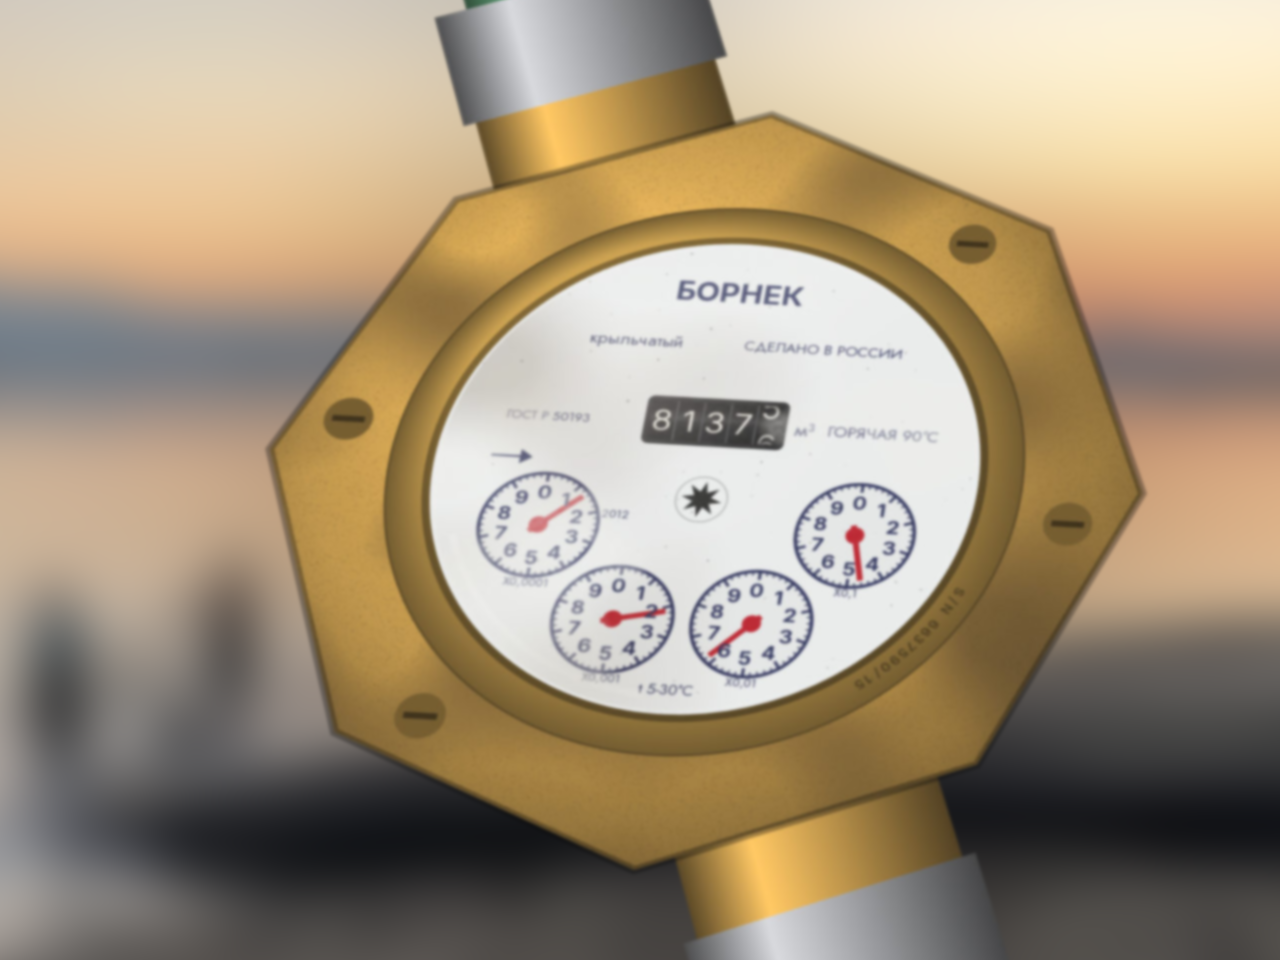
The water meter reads {"value": 81375.4621, "unit": "m³"}
